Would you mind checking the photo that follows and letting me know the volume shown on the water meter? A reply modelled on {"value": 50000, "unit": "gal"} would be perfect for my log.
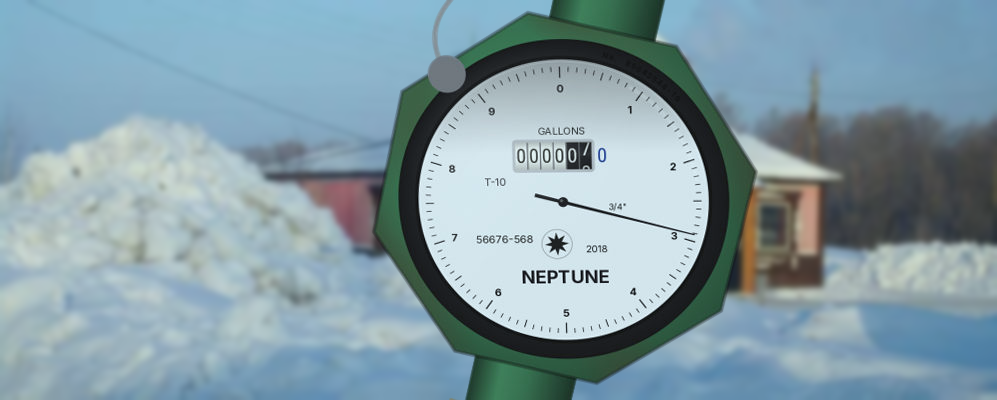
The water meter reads {"value": 72.9, "unit": "gal"}
